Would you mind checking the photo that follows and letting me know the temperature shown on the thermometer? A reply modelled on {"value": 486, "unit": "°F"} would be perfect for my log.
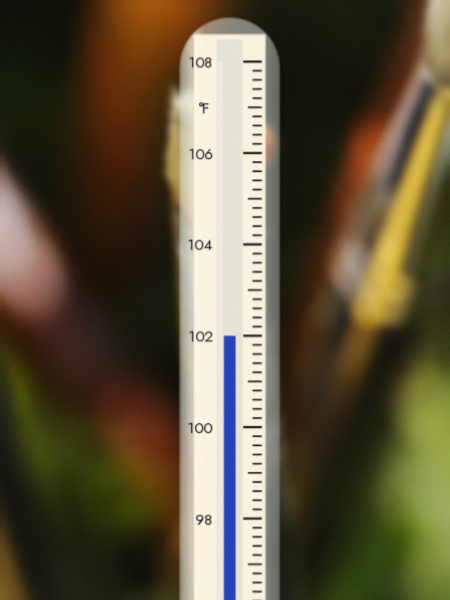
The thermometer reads {"value": 102, "unit": "°F"}
